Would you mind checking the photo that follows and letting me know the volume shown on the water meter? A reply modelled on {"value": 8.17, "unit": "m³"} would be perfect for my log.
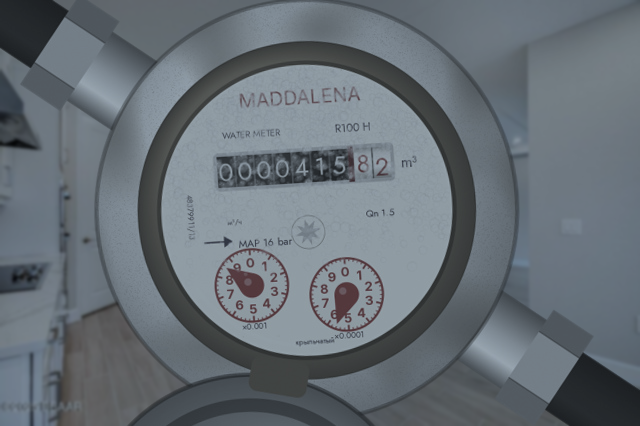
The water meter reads {"value": 415.8185, "unit": "m³"}
